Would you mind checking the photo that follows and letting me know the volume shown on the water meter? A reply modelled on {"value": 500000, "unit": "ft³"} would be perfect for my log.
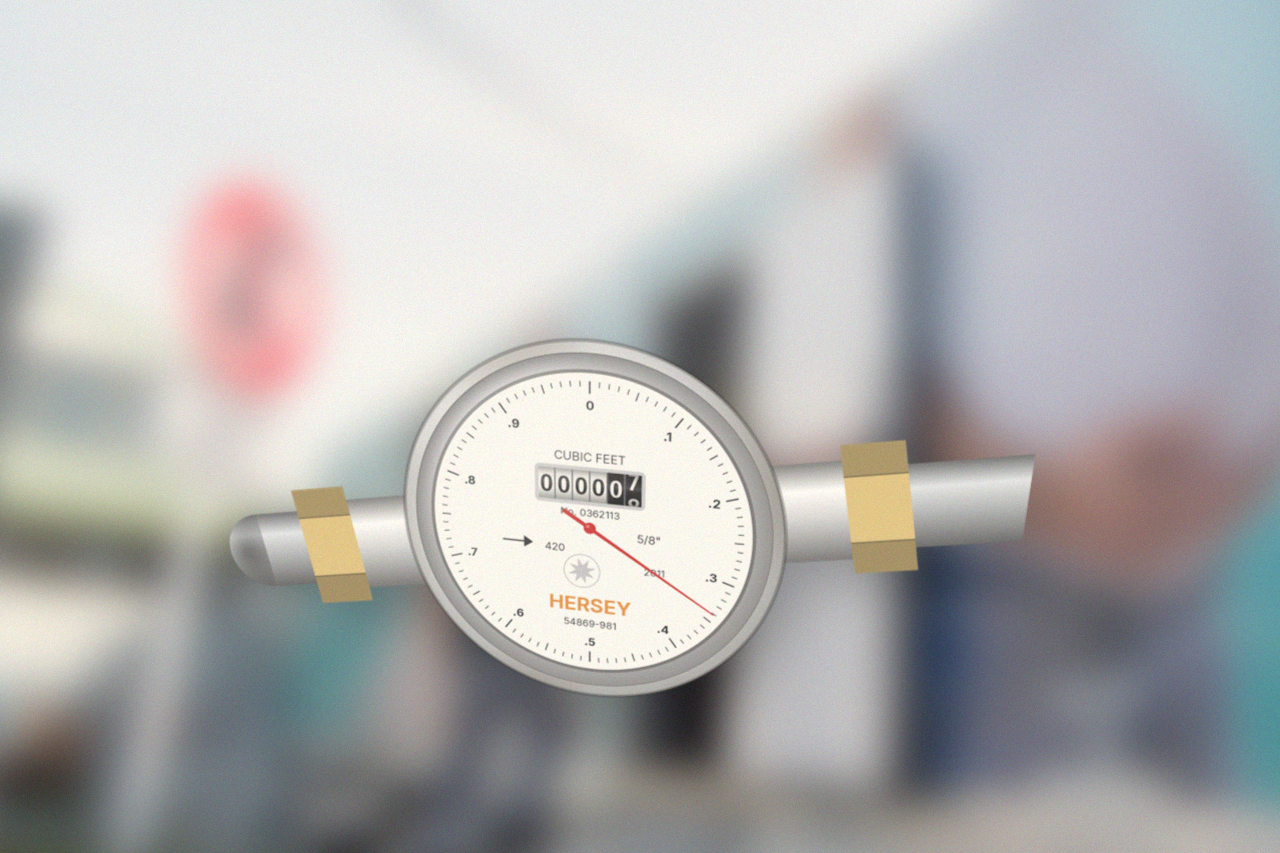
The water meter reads {"value": 7.34, "unit": "ft³"}
